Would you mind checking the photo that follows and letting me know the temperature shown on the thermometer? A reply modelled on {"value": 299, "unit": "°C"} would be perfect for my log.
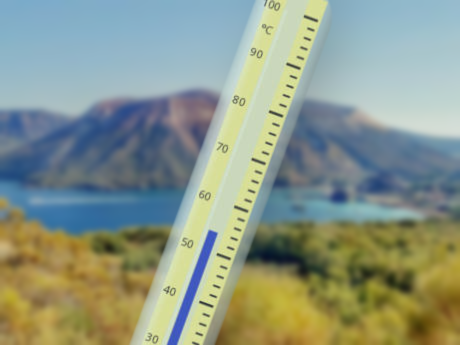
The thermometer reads {"value": 54, "unit": "°C"}
